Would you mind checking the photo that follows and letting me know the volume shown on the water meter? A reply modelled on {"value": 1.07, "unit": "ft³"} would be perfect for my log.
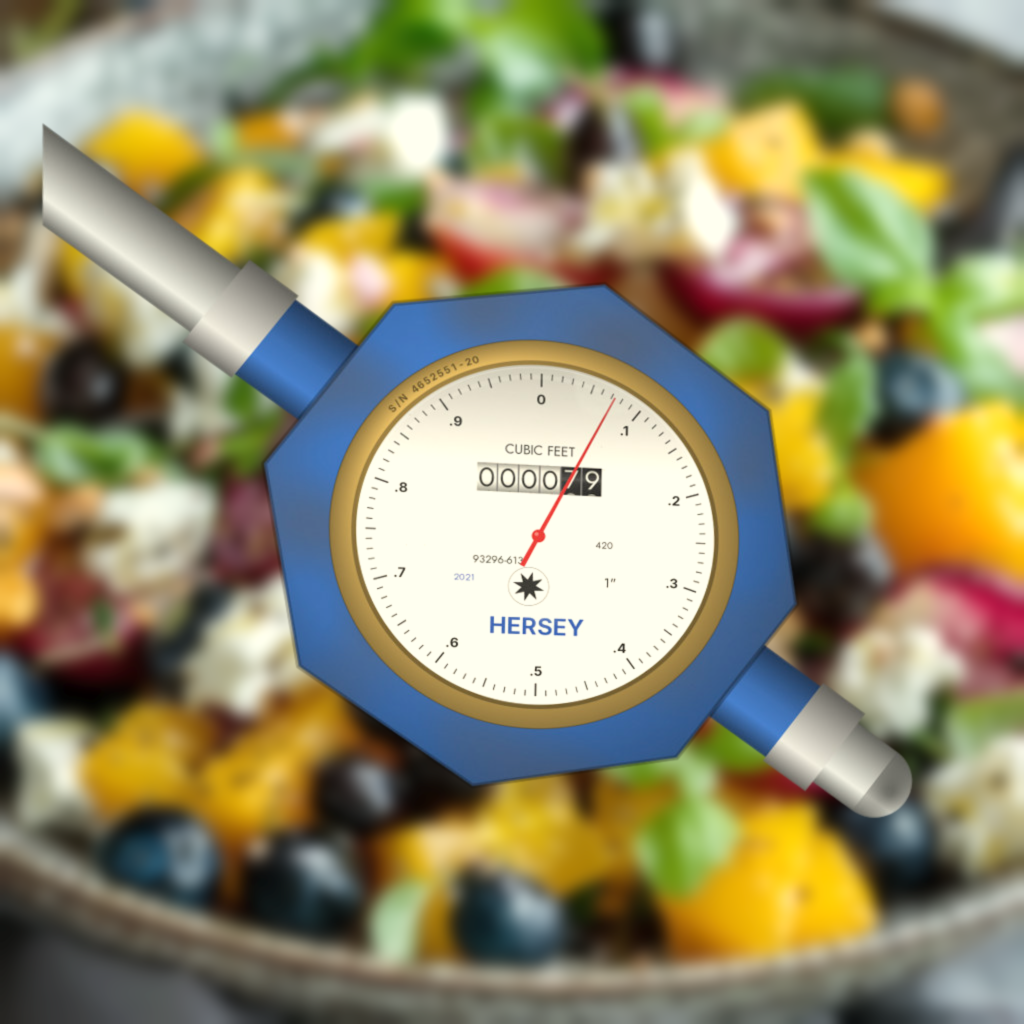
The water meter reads {"value": 79.07, "unit": "ft³"}
